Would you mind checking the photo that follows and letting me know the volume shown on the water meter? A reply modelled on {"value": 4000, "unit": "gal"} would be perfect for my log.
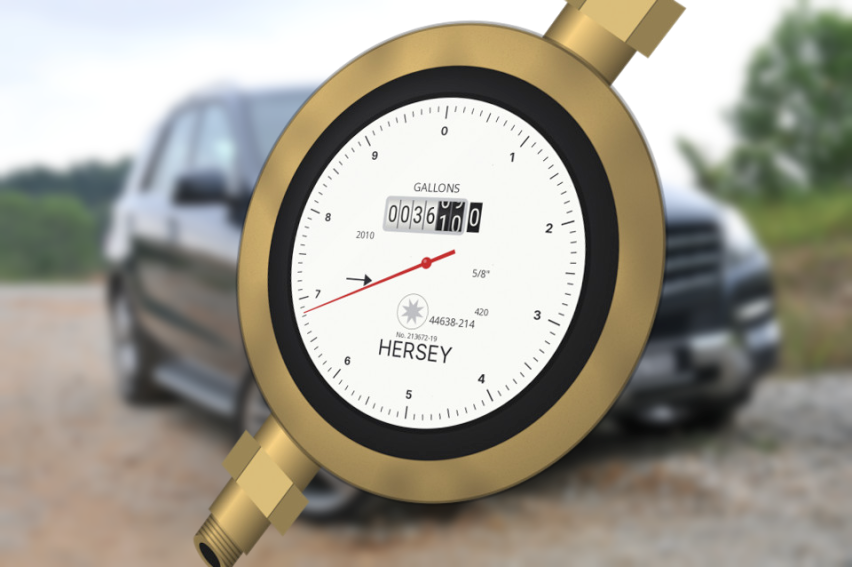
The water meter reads {"value": 36096.8, "unit": "gal"}
